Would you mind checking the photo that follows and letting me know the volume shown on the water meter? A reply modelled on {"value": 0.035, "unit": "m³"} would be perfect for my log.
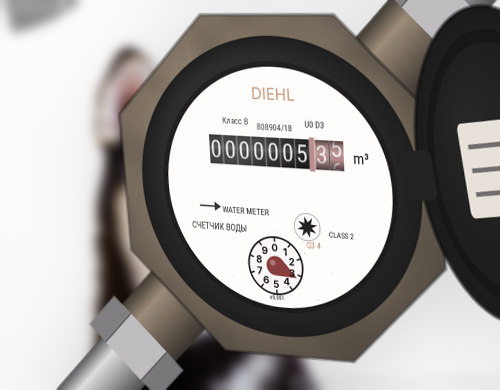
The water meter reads {"value": 5.353, "unit": "m³"}
